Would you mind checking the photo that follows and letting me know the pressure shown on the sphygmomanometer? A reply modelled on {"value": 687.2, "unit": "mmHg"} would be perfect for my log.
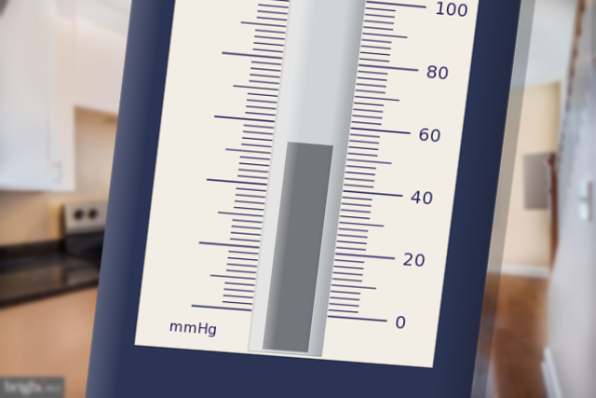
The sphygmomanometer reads {"value": 54, "unit": "mmHg"}
